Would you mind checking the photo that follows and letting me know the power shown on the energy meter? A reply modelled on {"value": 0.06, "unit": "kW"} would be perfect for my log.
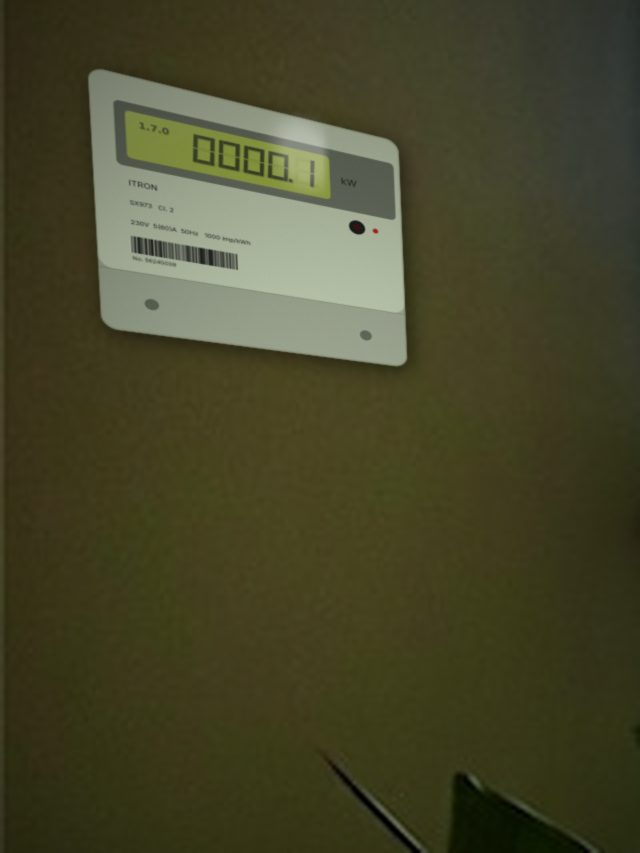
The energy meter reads {"value": 0.1, "unit": "kW"}
